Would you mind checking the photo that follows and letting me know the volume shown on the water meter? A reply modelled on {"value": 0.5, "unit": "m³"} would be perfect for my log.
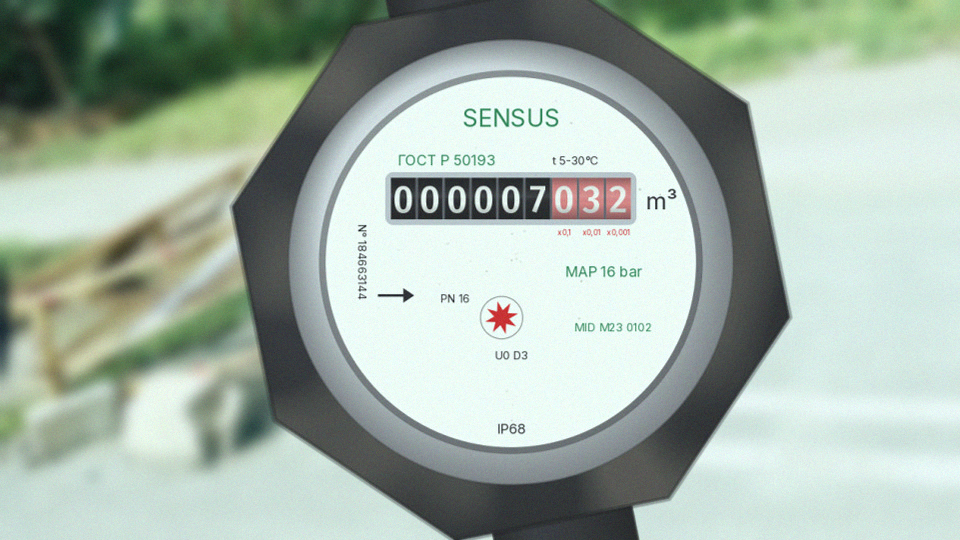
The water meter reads {"value": 7.032, "unit": "m³"}
